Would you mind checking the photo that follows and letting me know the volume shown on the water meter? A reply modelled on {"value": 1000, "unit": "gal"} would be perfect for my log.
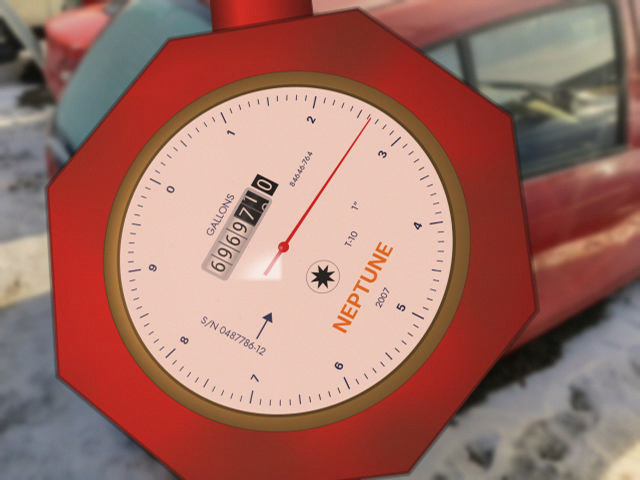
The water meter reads {"value": 6969712.6, "unit": "gal"}
